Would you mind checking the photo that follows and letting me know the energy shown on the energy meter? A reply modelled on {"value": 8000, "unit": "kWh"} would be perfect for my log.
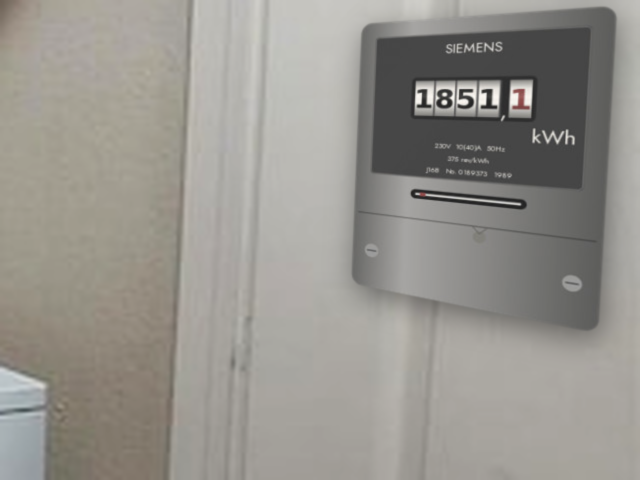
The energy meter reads {"value": 1851.1, "unit": "kWh"}
